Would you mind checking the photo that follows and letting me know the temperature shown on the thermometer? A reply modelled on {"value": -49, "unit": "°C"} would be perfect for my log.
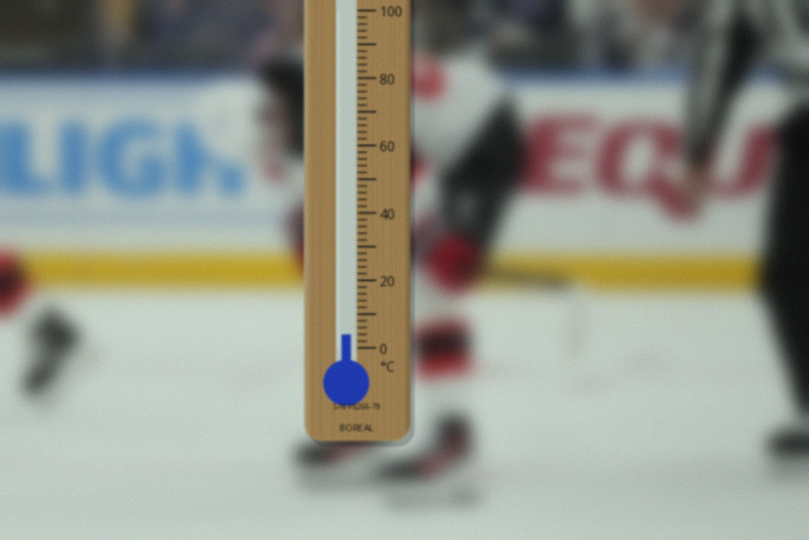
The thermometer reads {"value": 4, "unit": "°C"}
